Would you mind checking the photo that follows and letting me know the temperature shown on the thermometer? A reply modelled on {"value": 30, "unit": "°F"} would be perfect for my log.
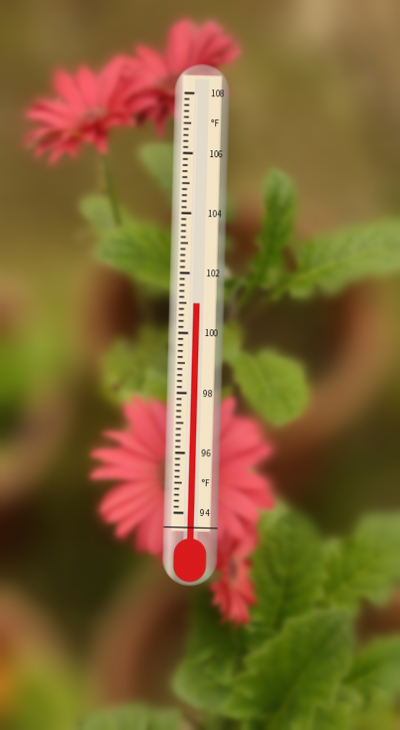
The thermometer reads {"value": 101, "unit": "°F"}
